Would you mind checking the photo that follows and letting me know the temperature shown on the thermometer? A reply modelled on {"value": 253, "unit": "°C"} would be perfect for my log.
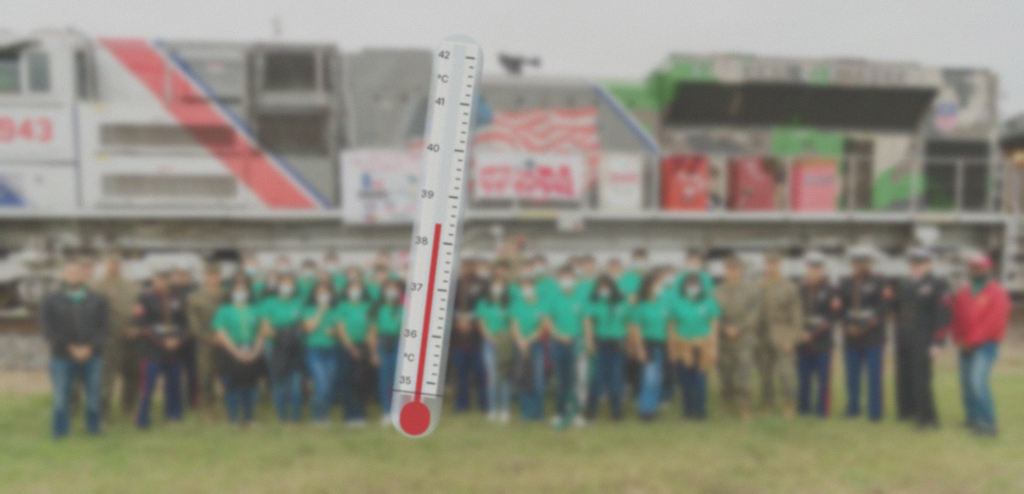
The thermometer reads {"value": 38.4, "unit": "°C"}
